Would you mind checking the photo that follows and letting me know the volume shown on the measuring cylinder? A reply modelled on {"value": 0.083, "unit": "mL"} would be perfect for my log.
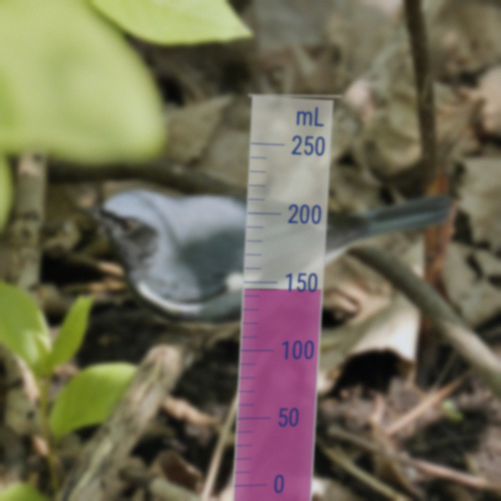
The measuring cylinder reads {"value": 145, "unit": "mL"}
